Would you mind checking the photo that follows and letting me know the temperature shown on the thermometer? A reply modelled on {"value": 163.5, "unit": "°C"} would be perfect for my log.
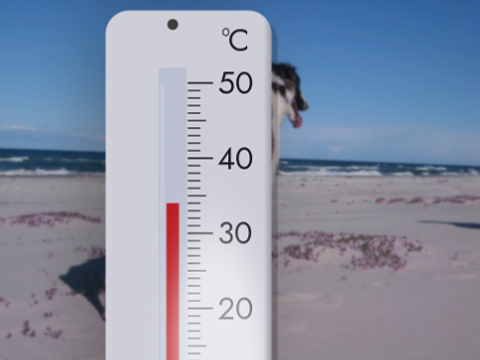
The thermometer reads {"value": 34, "unit": "°C"}
